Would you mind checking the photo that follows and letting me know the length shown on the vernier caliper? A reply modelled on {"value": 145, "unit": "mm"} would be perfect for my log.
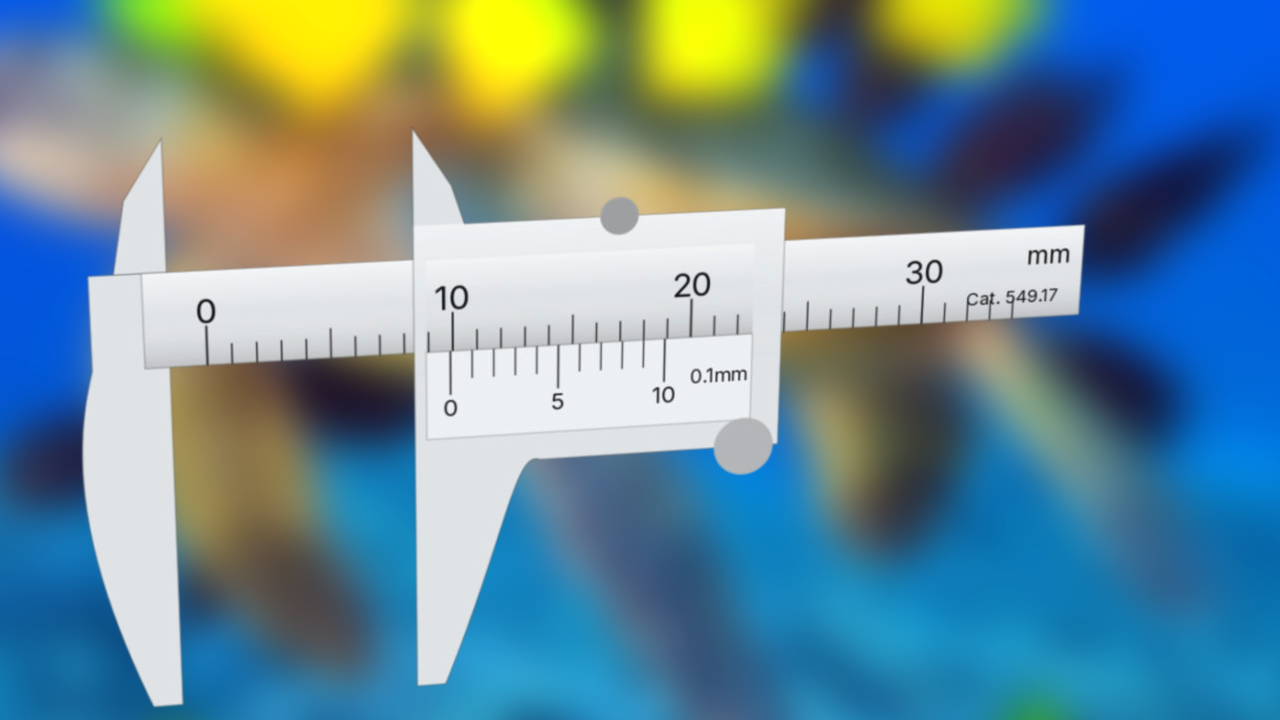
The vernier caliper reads {"value": 9.9, "unit": "mm"}
